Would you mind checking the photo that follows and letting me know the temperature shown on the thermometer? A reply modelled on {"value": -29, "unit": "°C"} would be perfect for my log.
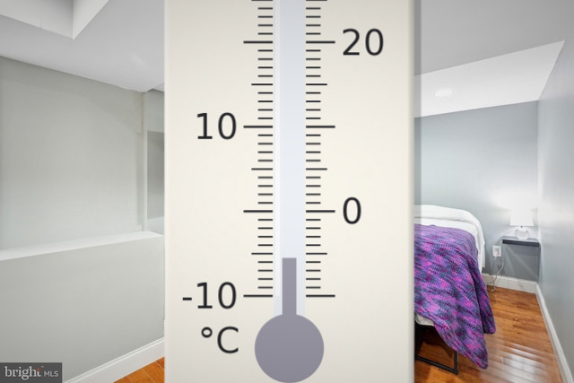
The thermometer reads {"value": -5.5, "unit": "°C"}
